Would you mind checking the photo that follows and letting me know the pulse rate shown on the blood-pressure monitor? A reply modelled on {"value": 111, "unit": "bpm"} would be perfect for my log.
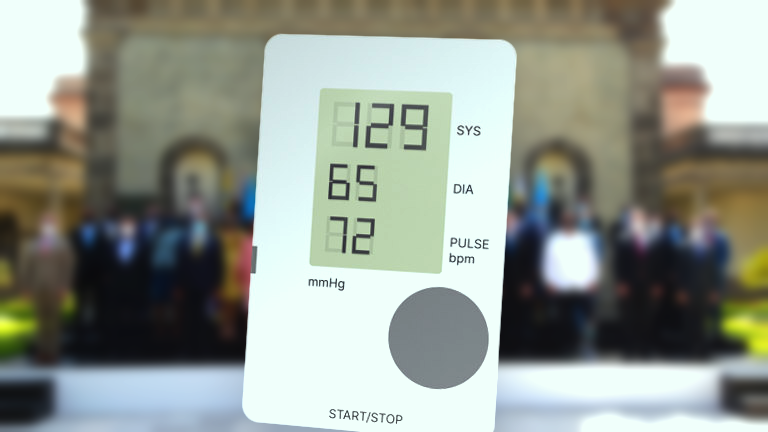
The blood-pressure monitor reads {"value": 72, "unit": "bpm"}
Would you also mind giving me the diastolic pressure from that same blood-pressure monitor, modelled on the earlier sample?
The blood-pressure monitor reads {"value": 65, "unit": "mmHg"}
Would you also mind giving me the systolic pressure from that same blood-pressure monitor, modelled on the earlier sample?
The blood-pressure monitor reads {"value": 129, "unit": "mmHg"}
